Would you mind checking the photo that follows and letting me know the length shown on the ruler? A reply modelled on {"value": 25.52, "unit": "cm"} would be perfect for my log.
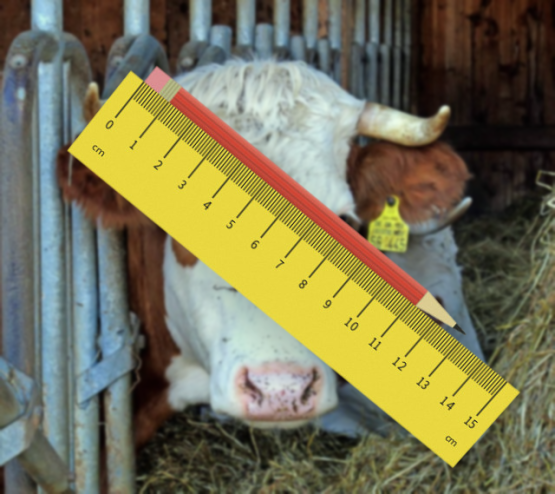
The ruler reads {"value": 13, "unit": "cm"}
